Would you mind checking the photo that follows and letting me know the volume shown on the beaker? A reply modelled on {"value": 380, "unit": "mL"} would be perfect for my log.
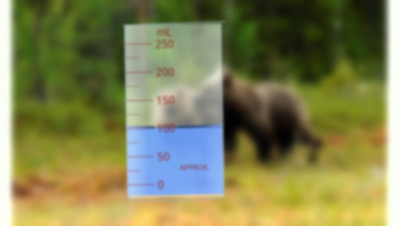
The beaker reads {"value": 100, "unit": "mL"}
